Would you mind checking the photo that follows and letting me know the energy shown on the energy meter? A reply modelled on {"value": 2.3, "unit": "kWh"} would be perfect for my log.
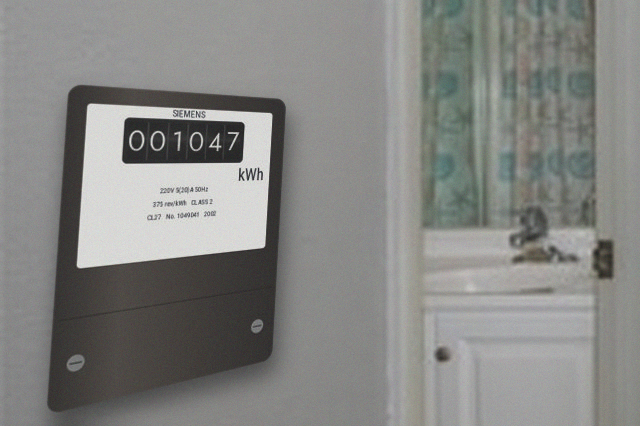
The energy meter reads {"value": 1047, "unit": "kWh"}
